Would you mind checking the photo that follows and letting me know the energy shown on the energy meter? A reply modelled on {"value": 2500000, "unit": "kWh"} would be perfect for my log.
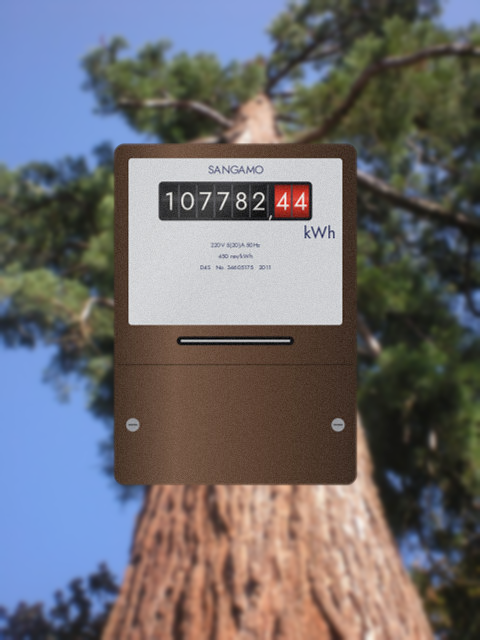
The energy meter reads {"value": 107782.44, "unit": "kWh"}
